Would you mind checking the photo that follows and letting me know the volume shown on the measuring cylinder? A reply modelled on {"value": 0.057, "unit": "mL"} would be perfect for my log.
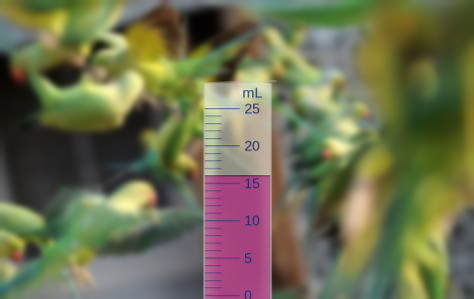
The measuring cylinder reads {"value": 16, "unit": "mL"}
